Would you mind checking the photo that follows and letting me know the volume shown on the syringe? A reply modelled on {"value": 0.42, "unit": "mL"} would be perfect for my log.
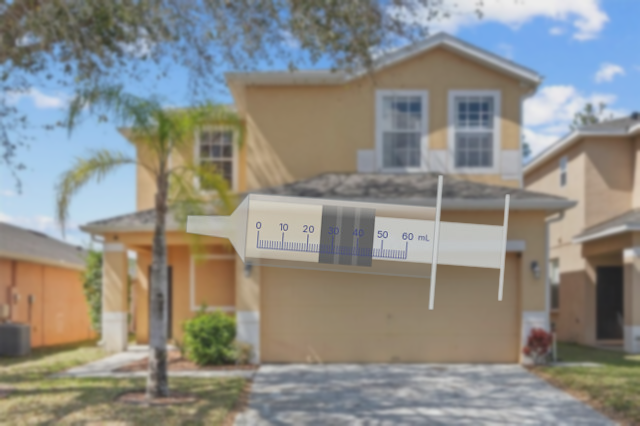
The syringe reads {"value": 25, "unit": "mL"}
